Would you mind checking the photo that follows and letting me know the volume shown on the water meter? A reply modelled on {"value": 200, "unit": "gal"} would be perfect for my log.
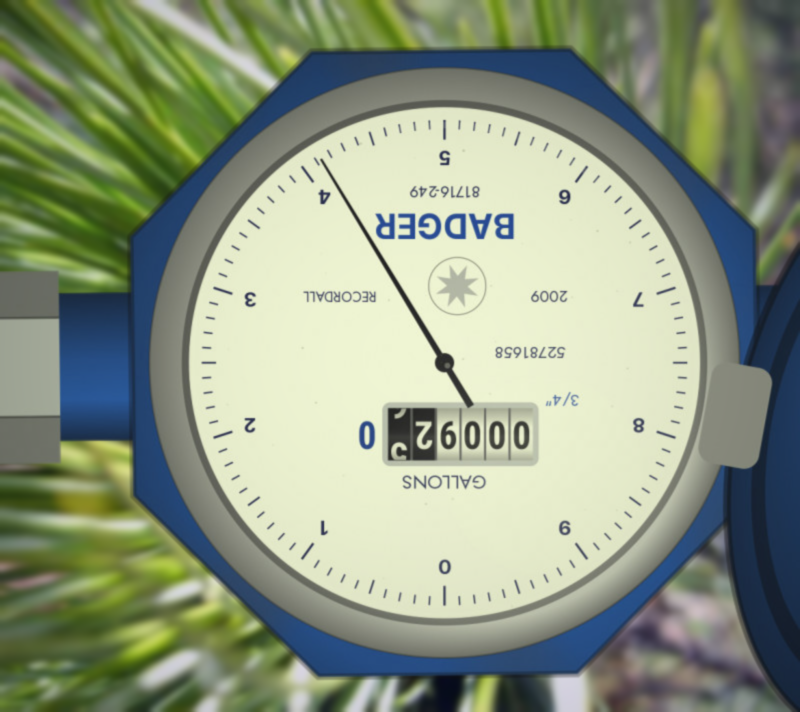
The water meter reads {"value": 9254.1, "unit": "gal"}
